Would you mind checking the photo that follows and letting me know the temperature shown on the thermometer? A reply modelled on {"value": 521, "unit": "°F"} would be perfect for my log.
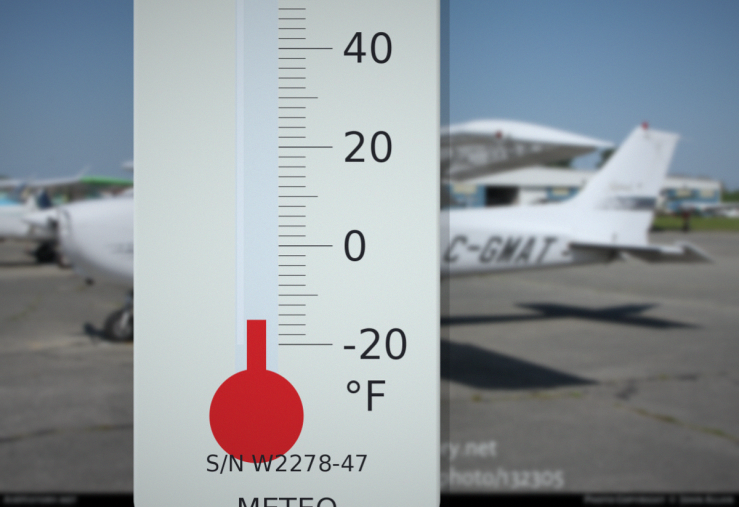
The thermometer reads {"value": -15, "unit": "°F"}
